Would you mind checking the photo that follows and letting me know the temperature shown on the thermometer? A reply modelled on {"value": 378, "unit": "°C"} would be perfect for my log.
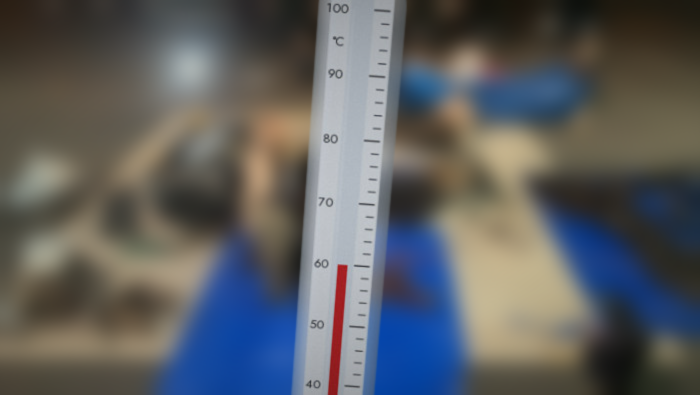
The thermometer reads {"value": 60, "unit": "°C"}
